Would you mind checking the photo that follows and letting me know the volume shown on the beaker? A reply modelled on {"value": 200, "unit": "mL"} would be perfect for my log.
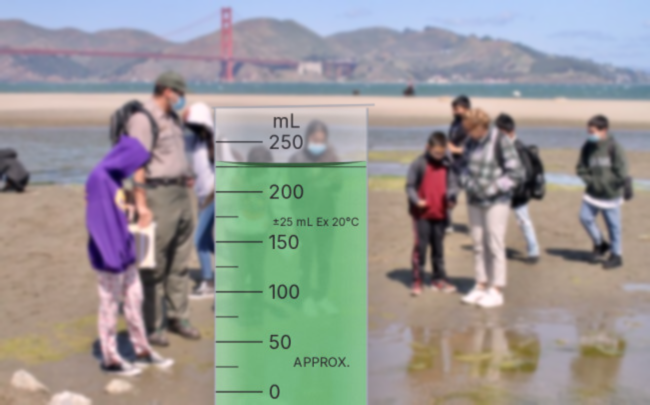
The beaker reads {"value": 225, "unit": "mL"}
